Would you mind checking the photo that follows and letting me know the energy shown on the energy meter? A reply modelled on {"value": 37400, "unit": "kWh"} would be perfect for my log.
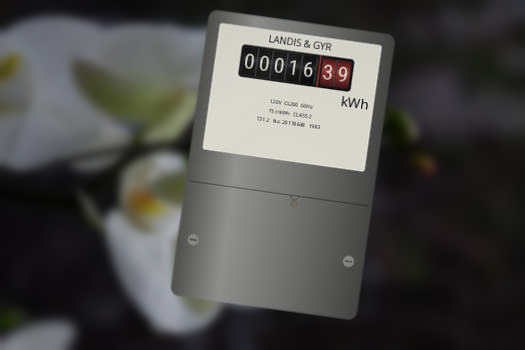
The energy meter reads {"value": 16.39, "unit": "kWh"}
